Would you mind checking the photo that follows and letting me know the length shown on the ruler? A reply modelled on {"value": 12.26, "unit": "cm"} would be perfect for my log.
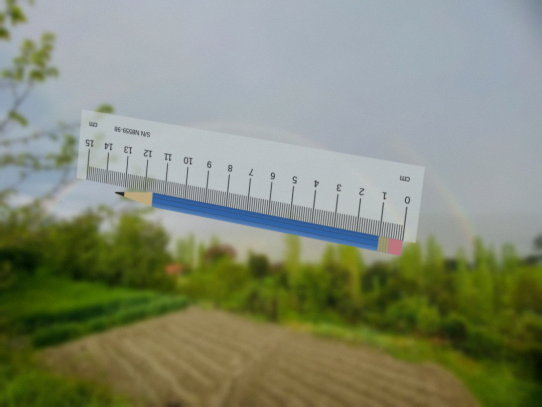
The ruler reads {"value": 13.5, "unit": "cm"}
